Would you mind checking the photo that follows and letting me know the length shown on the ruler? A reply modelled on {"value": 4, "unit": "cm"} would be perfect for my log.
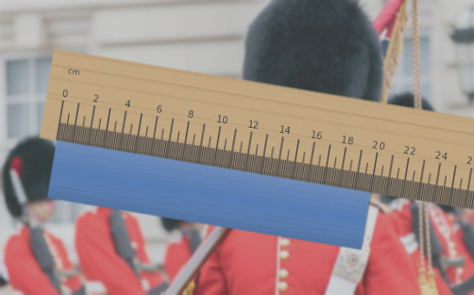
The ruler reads {"value": 20, "unit": "cm"}
